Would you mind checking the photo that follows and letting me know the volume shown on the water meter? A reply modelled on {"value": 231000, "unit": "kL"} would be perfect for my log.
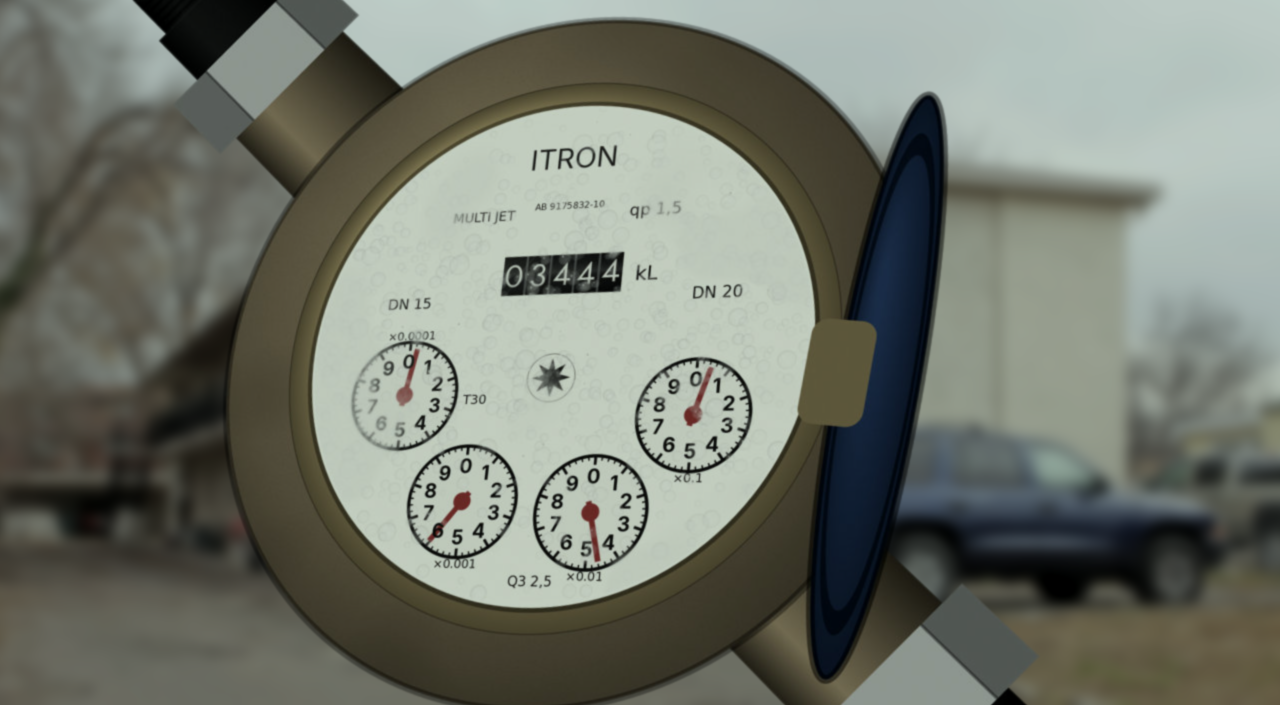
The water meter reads {"value": 3444.0460, "unit": "kL"}
